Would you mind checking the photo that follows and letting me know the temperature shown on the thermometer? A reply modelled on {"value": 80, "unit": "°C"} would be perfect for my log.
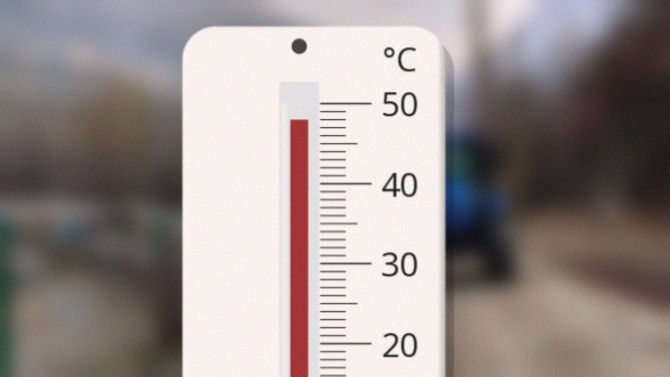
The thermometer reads {"value": 48, "unit": "°C"}
